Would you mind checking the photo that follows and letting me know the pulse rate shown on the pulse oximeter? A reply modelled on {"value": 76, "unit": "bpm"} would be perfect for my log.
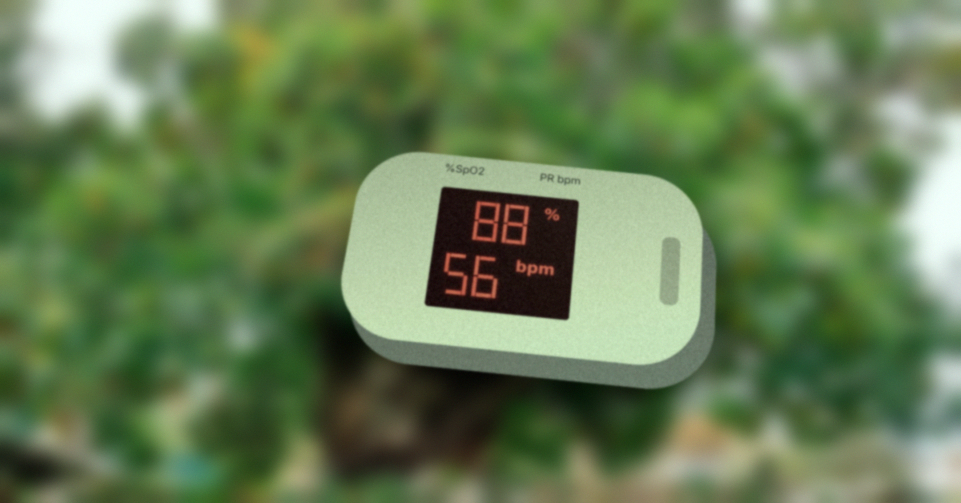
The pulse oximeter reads {"value": 56, "unit": "bpm"}
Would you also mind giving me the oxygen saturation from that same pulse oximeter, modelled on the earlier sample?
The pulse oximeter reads {"value": 88, "unit": "%"}
